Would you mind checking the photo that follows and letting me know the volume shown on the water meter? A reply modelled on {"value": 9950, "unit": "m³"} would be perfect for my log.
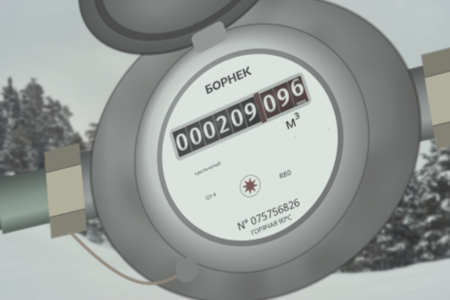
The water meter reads {"value": 209.096, "unit": "m³"}
